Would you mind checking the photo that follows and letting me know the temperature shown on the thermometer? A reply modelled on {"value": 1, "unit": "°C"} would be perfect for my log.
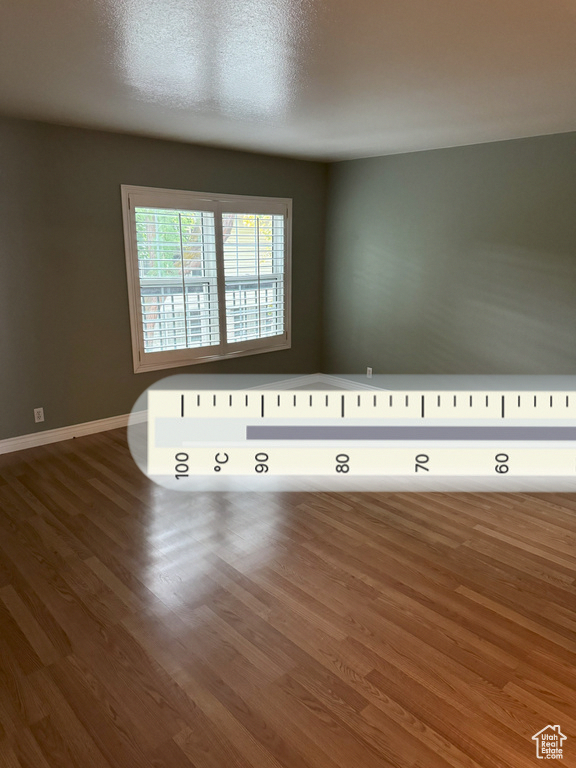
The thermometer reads {"value": 92, "unit": "°C"}
